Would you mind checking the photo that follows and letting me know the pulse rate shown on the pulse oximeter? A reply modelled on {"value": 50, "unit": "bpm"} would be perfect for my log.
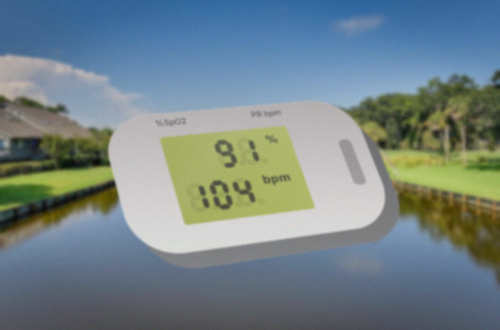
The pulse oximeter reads {"value": 104, "unit": "bpm"}
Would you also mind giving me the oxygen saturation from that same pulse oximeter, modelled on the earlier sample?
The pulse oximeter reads {"value": 91, "unit": "%"}
